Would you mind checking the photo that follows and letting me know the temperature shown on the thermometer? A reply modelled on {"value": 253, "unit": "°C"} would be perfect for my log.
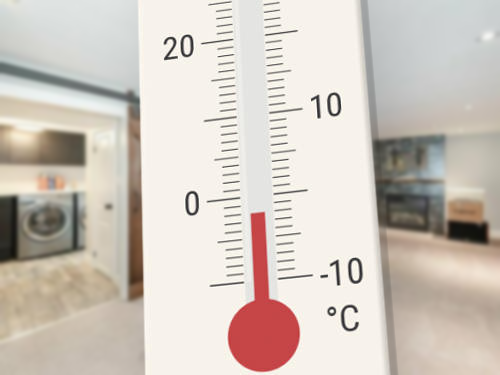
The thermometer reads {"value": -2, "unit": "°C"}
